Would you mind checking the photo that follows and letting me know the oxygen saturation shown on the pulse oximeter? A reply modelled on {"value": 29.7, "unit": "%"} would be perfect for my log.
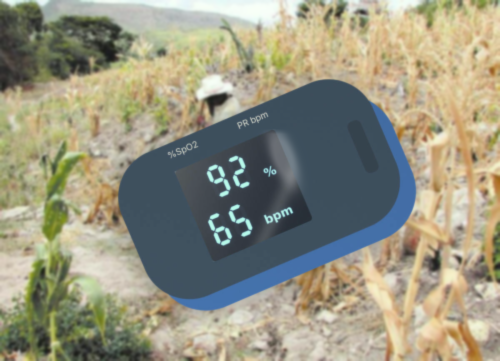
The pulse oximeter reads {"value": 92, "unit": "%"}
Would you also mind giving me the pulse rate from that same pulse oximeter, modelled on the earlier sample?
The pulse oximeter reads {"value": 65, "unit": "bpm"}
